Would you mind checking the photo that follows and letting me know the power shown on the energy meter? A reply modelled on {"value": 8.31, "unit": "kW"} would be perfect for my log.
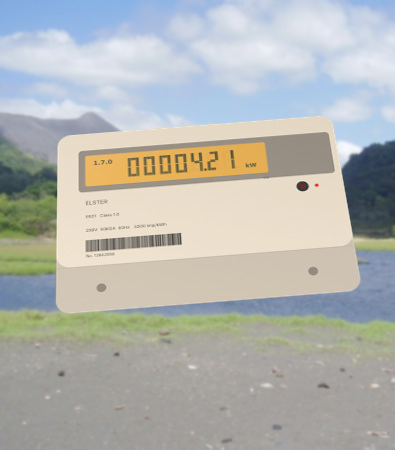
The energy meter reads {"value": 4.21, "unit": "kW"}
